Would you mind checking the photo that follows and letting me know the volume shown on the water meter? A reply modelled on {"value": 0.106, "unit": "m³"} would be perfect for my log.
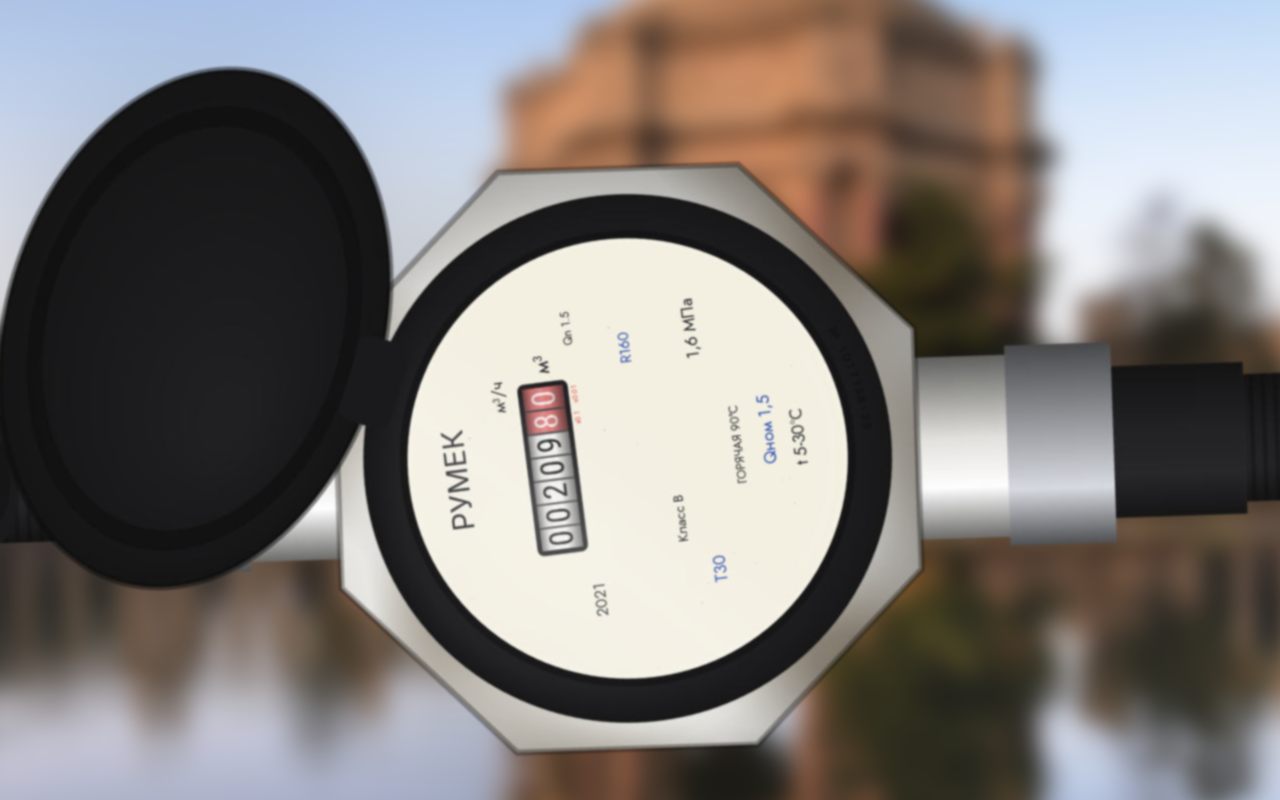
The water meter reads {"value": 209.80, "unit": "m³"}
